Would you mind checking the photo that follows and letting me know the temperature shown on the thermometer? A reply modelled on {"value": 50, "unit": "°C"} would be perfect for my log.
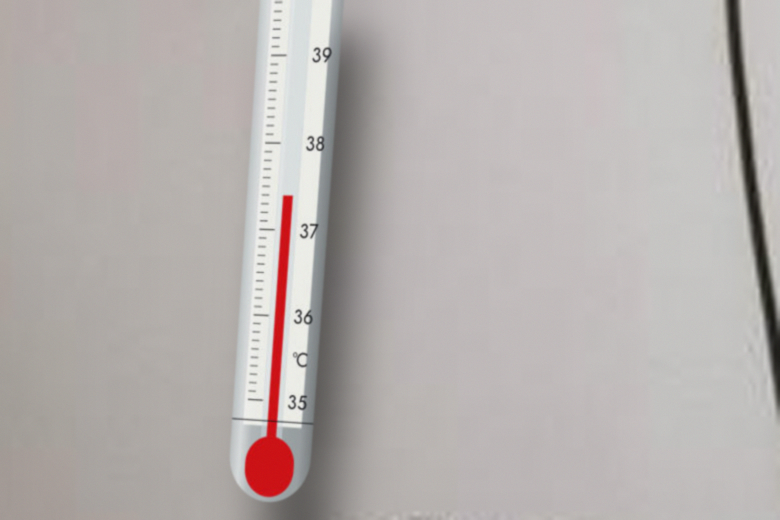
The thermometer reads {"value": 37.4, "unit": "°C"}
